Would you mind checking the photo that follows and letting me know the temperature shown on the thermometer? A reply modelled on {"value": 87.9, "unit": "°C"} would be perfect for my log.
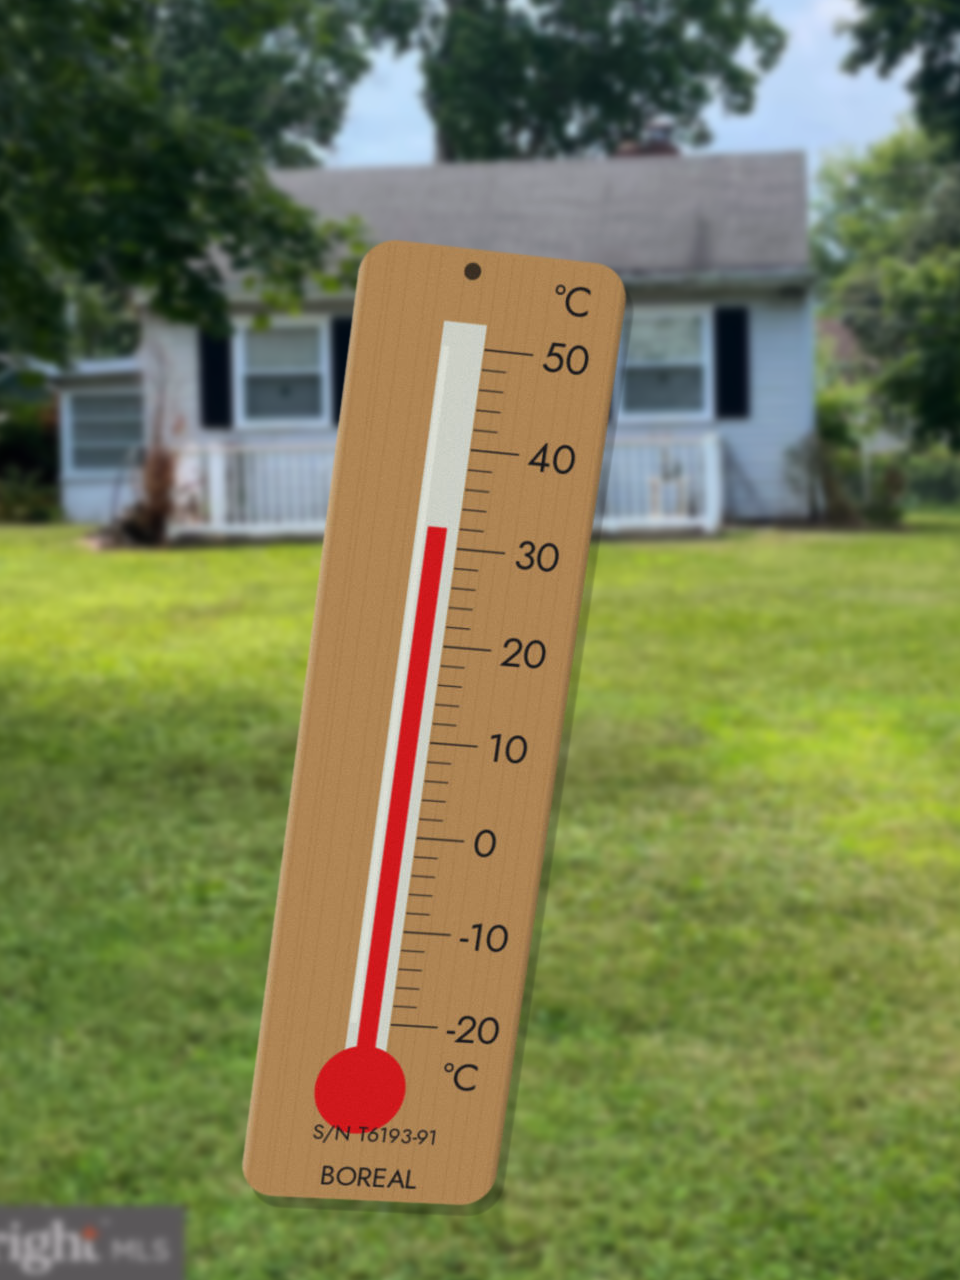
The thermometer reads {"value": 32, "unit": "°C"}
